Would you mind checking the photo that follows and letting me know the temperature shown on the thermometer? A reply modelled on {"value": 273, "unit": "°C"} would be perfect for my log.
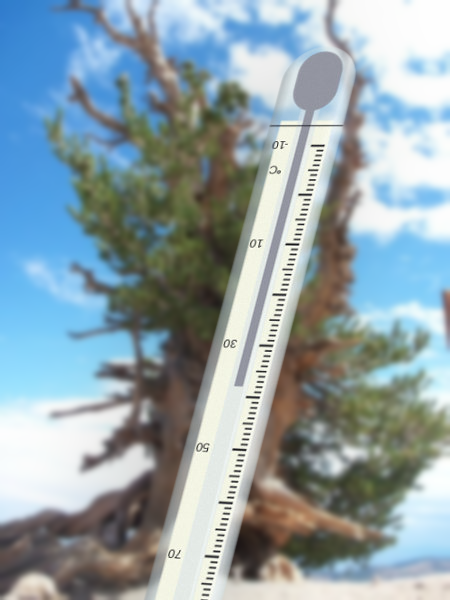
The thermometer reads {"value": 38, "unit": "°C"}
